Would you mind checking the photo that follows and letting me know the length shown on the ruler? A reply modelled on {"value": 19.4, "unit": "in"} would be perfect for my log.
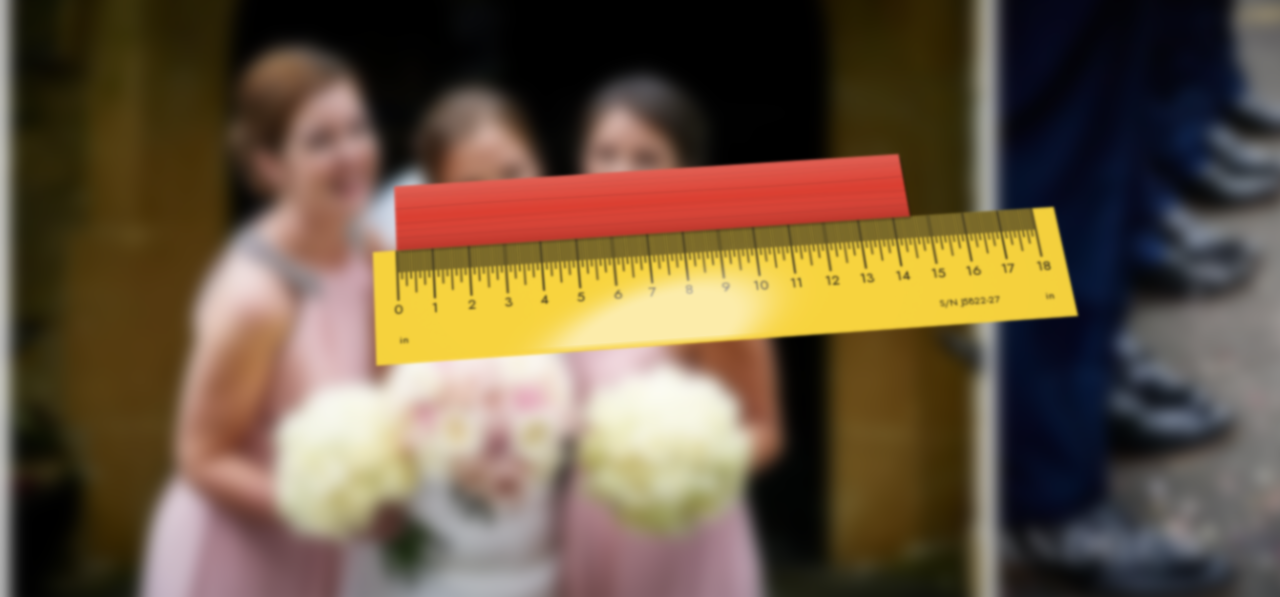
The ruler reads {"value": 14.5, "unit": "in"}
